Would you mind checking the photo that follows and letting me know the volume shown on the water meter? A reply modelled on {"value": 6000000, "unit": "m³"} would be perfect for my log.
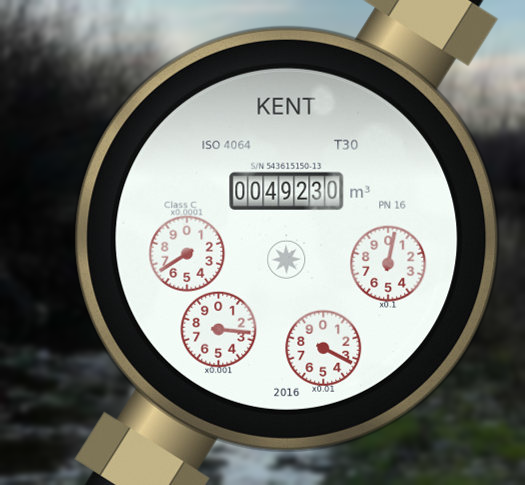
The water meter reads {"value": 49230.0326, "unit": "m³"}
